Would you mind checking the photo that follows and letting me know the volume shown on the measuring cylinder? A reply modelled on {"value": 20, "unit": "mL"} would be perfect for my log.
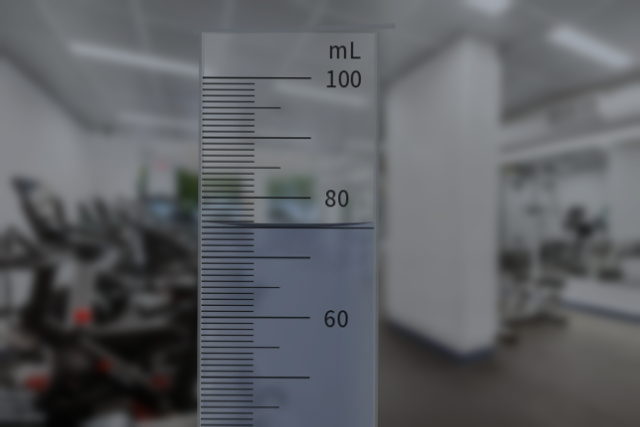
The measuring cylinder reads {"value": 75, "unit": "mL"}
